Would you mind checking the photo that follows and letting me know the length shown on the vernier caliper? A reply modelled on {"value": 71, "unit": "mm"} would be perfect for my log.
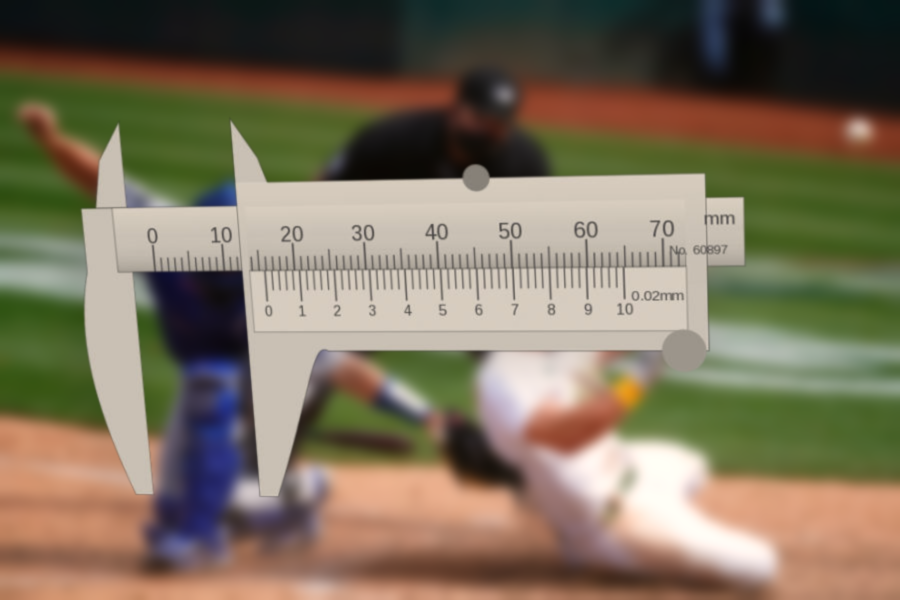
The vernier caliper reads {"value": 15.8, "unit": "mm"}
